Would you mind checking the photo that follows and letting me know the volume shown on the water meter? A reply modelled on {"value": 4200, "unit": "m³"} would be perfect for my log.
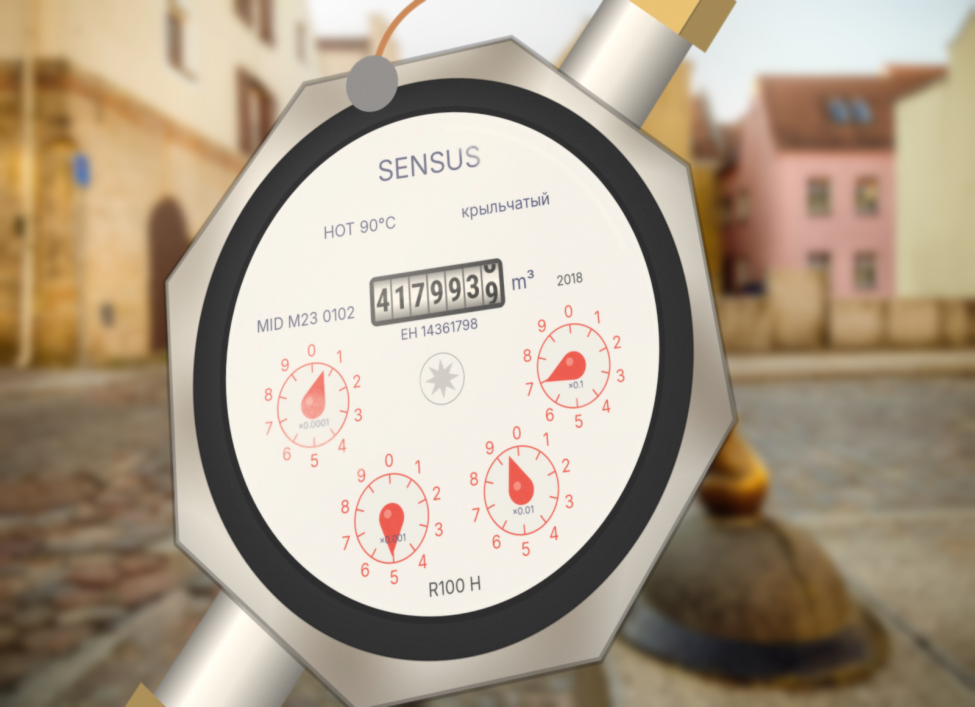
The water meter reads {"value": 4179938.6950, "unit": "m³"}
